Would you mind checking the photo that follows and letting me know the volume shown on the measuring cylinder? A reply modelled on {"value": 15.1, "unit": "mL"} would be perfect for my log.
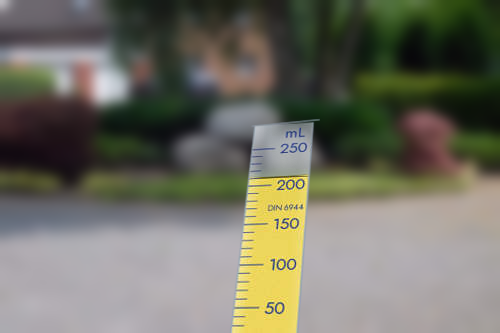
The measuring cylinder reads {"value": 210, "unit": "mL"}
